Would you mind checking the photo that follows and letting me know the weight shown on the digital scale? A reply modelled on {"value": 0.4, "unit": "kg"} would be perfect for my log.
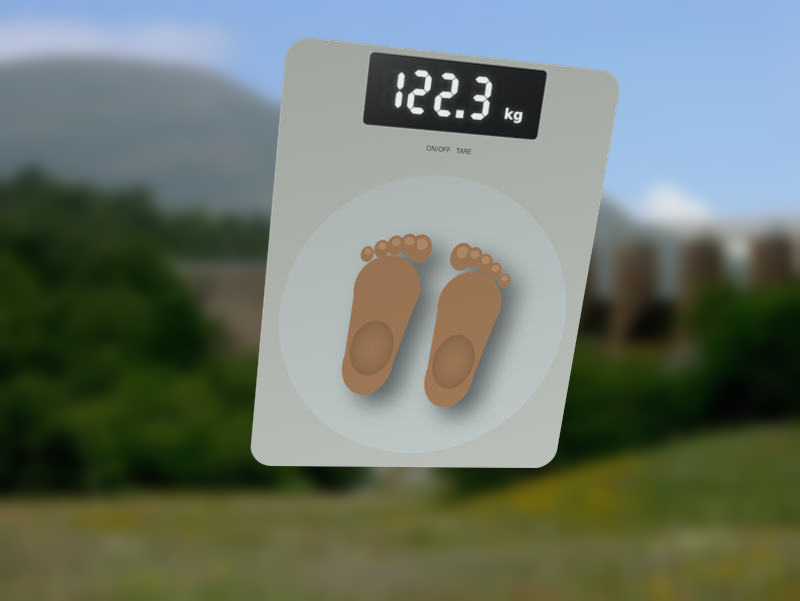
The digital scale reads {"value": 122.3, "unit": "kg"}
